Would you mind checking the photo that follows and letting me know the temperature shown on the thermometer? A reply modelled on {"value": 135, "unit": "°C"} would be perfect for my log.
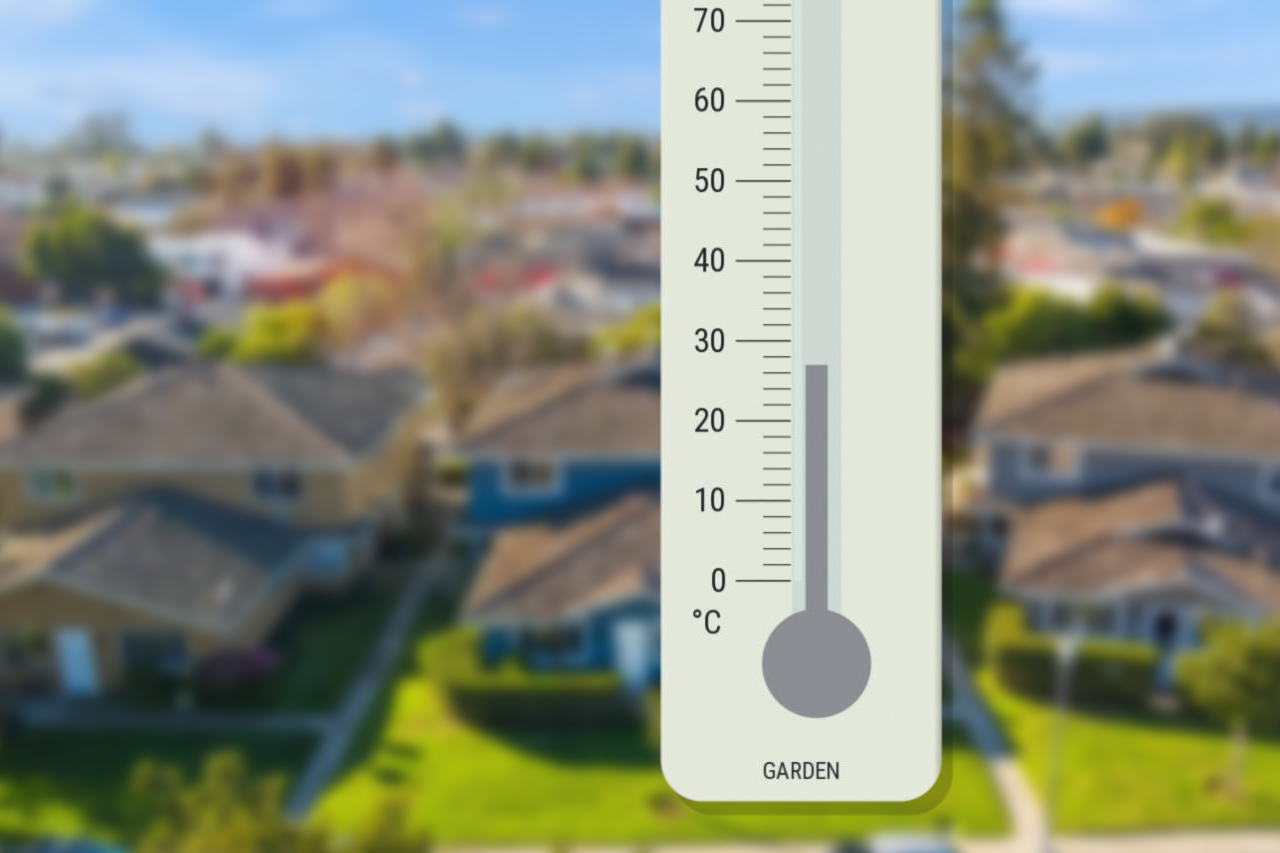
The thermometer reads {"value": 27, "unit": "°C"}
